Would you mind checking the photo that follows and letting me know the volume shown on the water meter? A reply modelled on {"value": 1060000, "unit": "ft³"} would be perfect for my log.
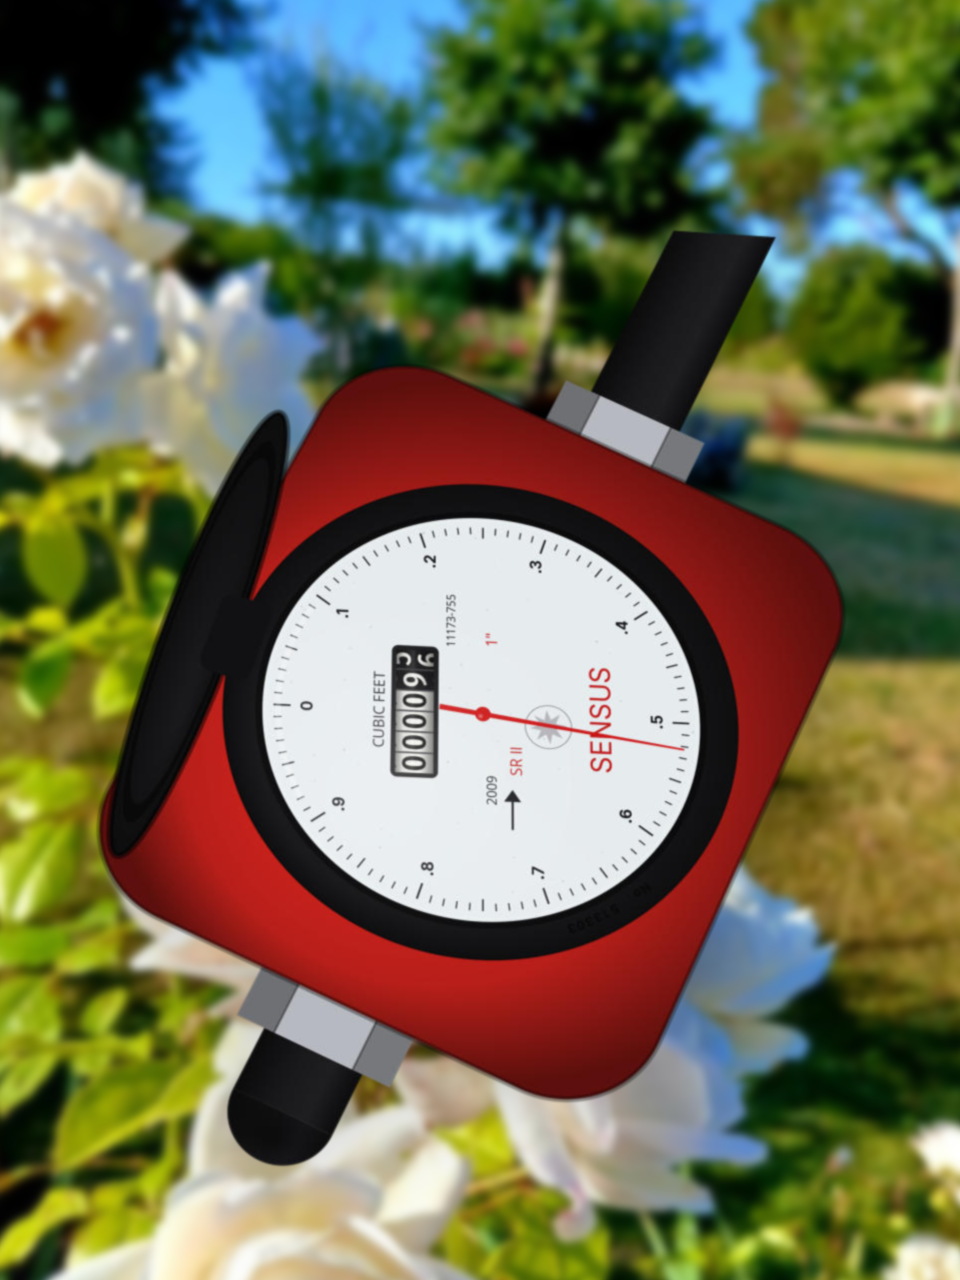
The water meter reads {"value": 95.52, "unit": "ft³"}
